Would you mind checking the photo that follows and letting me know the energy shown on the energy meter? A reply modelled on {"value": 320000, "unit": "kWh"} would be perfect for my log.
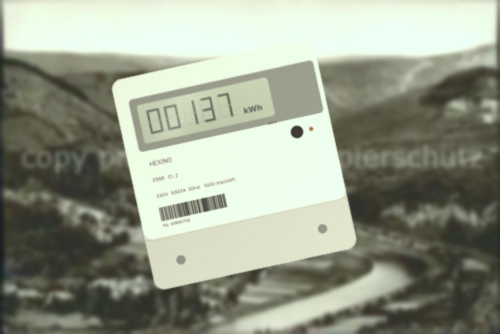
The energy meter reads {"value": 137, "unit": "kWh"}
